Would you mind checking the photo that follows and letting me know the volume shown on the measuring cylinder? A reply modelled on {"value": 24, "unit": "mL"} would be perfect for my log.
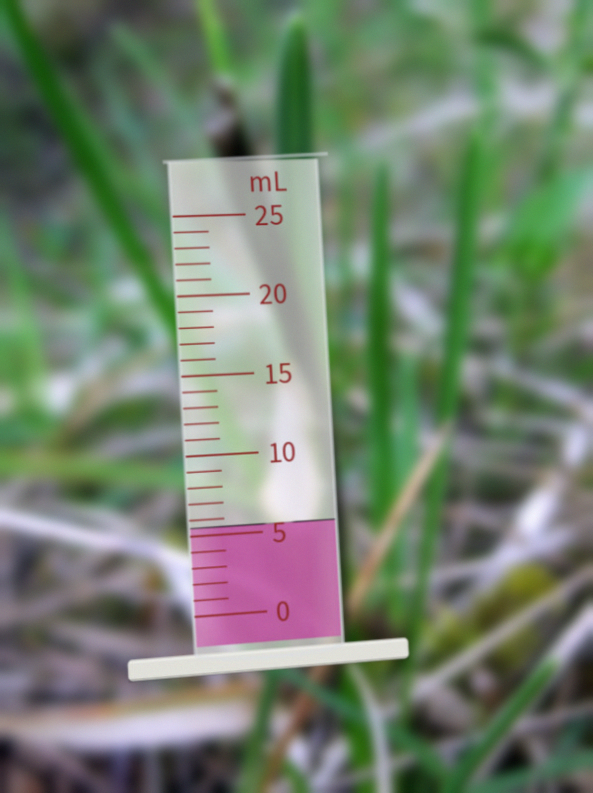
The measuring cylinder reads {"value": 5.5, "unit": "mL"}
